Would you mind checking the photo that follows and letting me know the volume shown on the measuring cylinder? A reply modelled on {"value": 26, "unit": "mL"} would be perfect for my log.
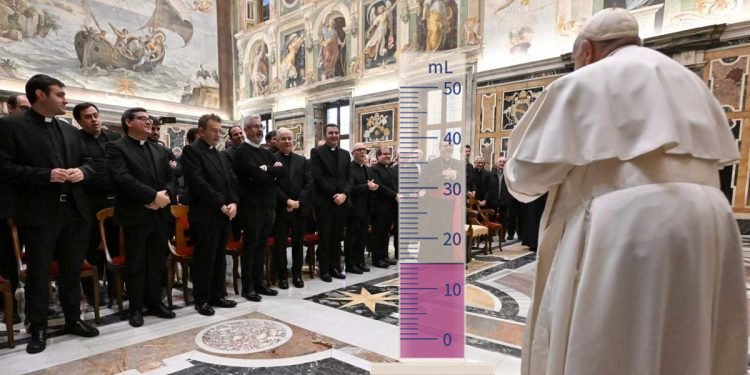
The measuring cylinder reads {"value": 15, "unit": "mL"}
